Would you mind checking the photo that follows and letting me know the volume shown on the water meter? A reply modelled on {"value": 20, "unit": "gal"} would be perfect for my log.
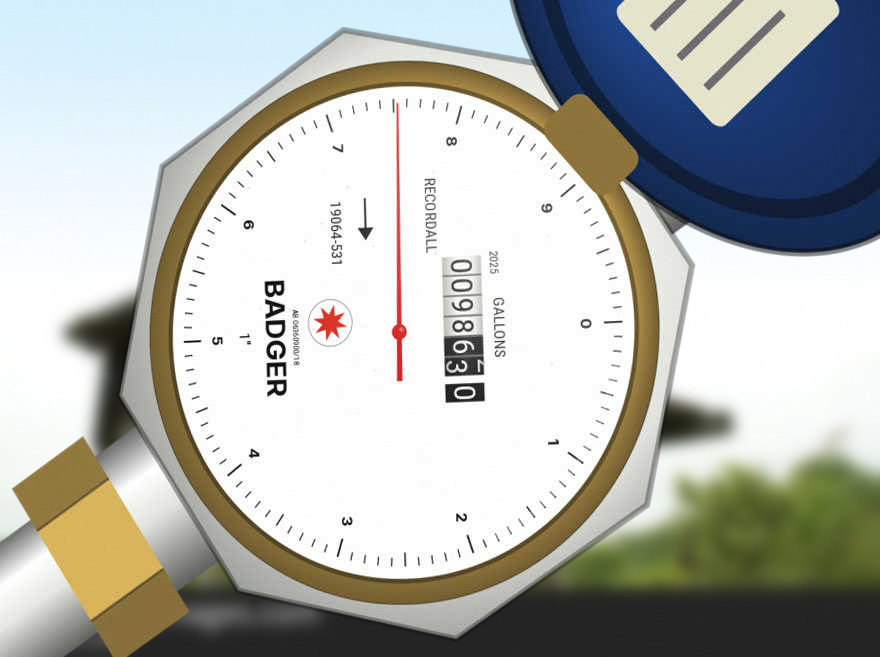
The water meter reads {"value": 98627.5, "unit": "gal"}
